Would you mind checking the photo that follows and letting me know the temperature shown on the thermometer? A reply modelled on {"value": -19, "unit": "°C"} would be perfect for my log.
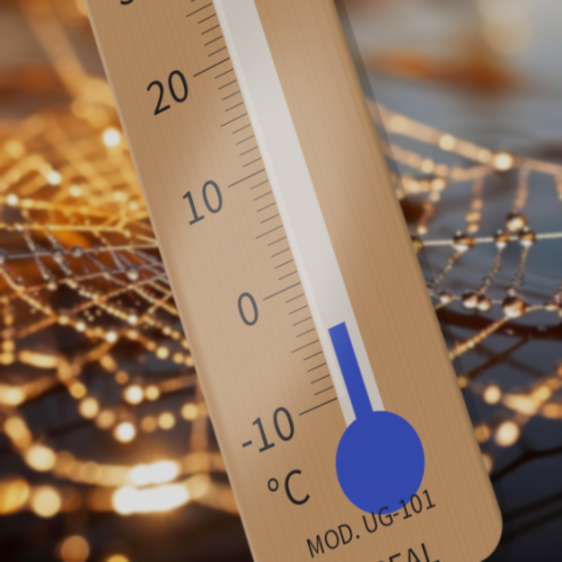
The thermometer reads {"value": -4.5, "unit": "°C"}
